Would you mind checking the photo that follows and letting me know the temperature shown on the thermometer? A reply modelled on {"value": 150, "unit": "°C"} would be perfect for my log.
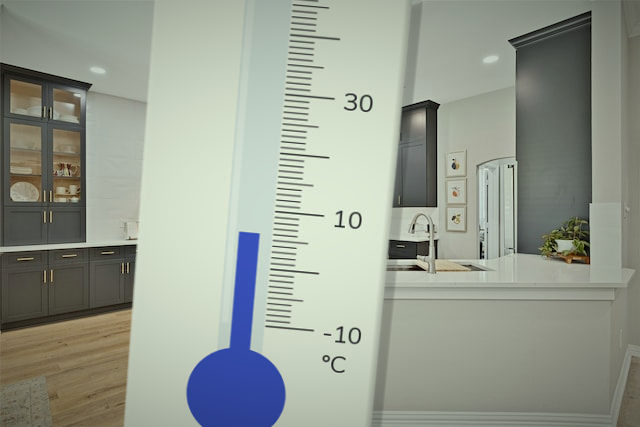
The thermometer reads {"value": 6, "unit": "°C"}
